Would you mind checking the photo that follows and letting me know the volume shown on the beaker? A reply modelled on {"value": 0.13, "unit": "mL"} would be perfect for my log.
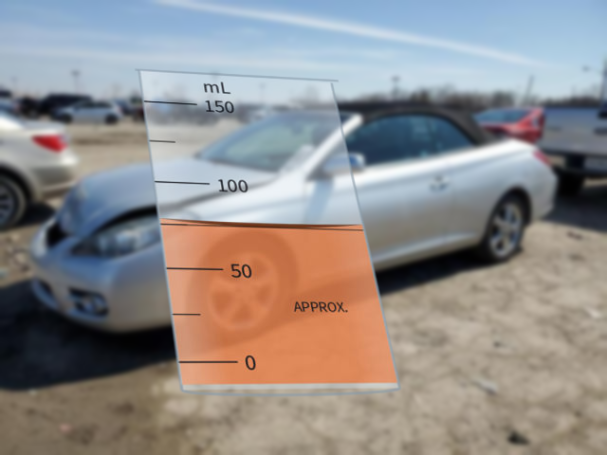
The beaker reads {"value": 75, "unit": "mL"}
